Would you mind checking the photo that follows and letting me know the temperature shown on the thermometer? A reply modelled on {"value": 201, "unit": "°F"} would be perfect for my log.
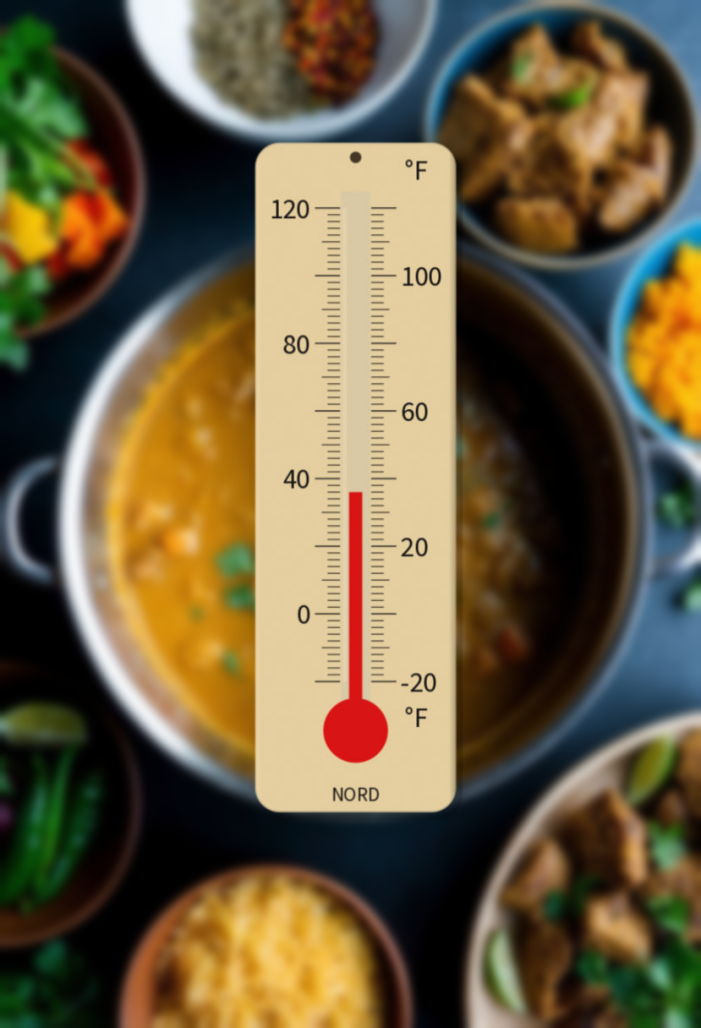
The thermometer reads {"value": 36, "unit": "°F"}
